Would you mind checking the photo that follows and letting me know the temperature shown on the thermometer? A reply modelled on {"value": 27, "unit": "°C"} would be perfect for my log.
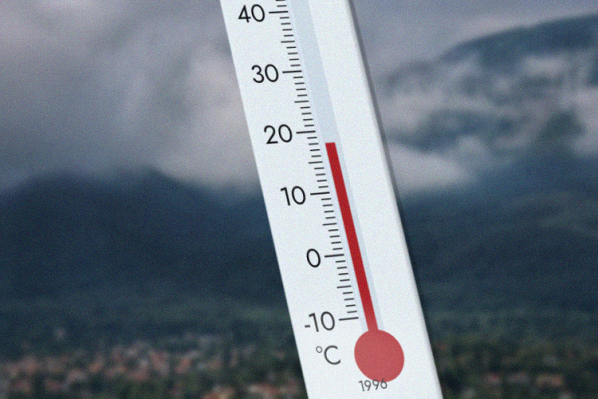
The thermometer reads {"value": 18, "unit": "°C"}
